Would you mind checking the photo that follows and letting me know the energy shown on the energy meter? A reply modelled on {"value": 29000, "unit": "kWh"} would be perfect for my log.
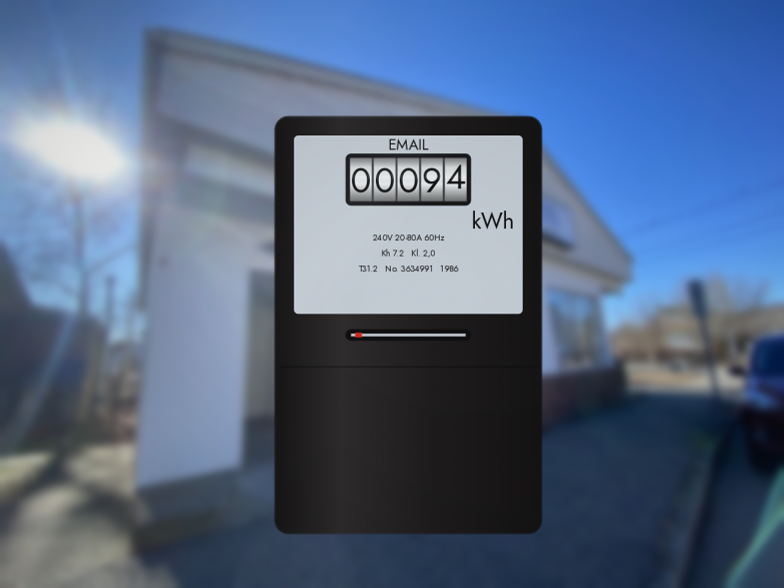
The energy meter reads {"value": 94, "unit": "kWh"}
